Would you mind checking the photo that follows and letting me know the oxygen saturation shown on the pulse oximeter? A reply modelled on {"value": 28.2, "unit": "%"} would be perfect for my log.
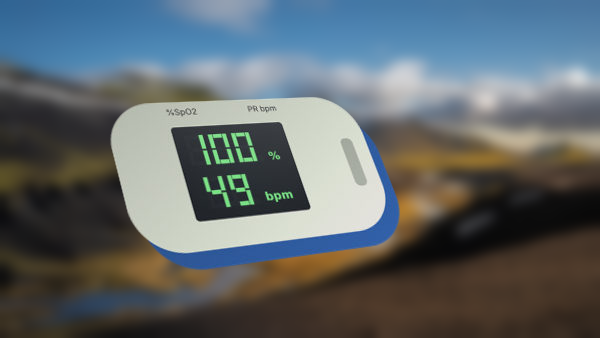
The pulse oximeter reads {"value": 100, "unit": "%"}
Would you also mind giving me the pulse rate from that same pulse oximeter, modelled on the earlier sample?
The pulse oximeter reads {"value": 49, "unit": "bpm"}
